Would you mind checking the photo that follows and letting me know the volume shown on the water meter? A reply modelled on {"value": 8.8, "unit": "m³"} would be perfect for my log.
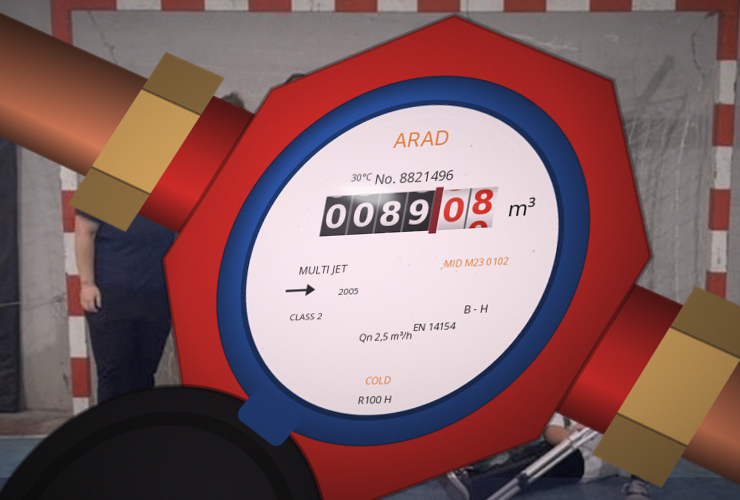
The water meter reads {"value": 89.08, "unit": "m³"}
